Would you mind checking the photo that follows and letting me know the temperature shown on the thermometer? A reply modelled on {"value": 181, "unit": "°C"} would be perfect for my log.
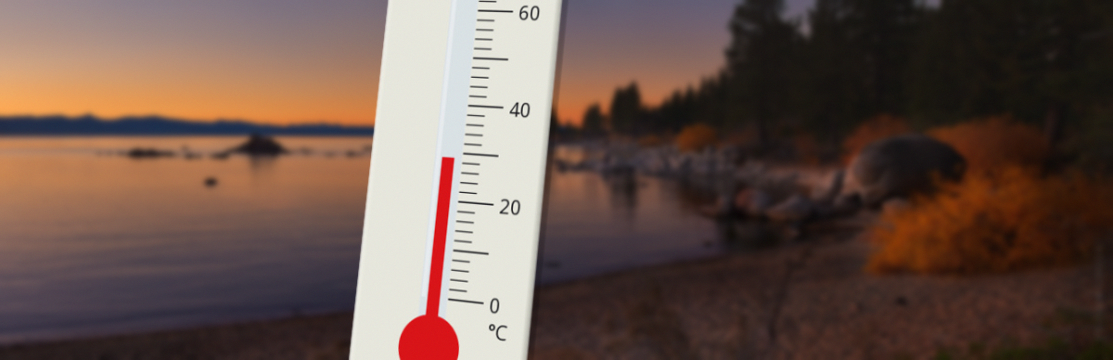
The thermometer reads {"value": 29, "unit": "°C"}
